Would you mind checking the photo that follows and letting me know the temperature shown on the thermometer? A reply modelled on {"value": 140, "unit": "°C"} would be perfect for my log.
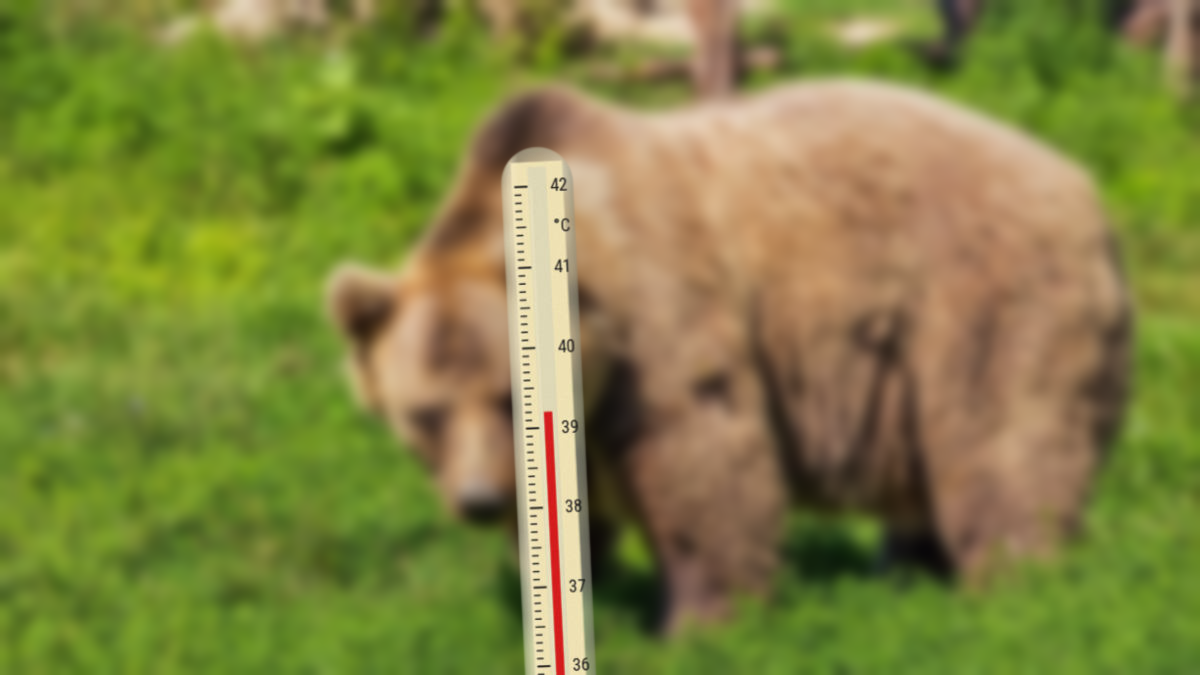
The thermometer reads {"value": 39.2, "unit": "°C"}
